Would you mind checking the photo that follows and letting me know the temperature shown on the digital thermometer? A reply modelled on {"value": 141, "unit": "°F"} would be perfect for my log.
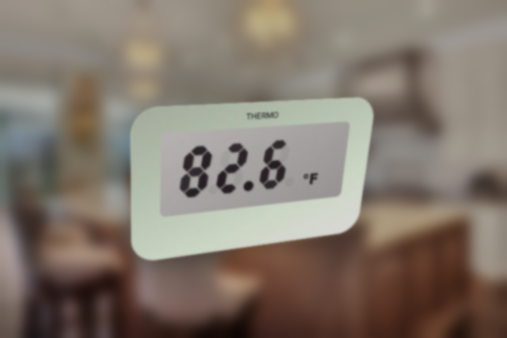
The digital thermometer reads {"value": 82.6, "unit": "°F"}
